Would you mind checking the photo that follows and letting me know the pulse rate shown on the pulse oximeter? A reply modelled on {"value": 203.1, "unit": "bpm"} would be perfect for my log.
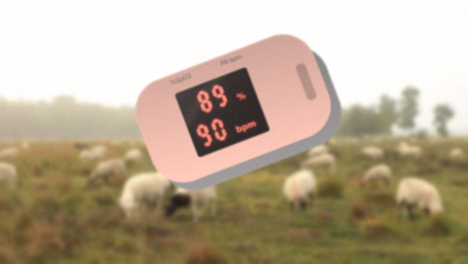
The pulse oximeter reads {"value": 90, "unit": "bpm"}
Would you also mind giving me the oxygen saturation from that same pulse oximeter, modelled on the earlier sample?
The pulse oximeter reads {"value": 89, "unit": "%"}
